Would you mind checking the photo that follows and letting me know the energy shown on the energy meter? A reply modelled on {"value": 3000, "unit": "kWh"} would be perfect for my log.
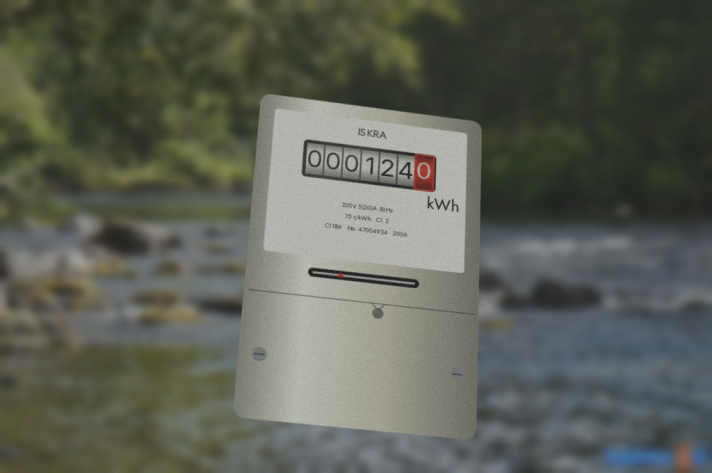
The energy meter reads {"value": 124.0, "unit": "kWh"}
